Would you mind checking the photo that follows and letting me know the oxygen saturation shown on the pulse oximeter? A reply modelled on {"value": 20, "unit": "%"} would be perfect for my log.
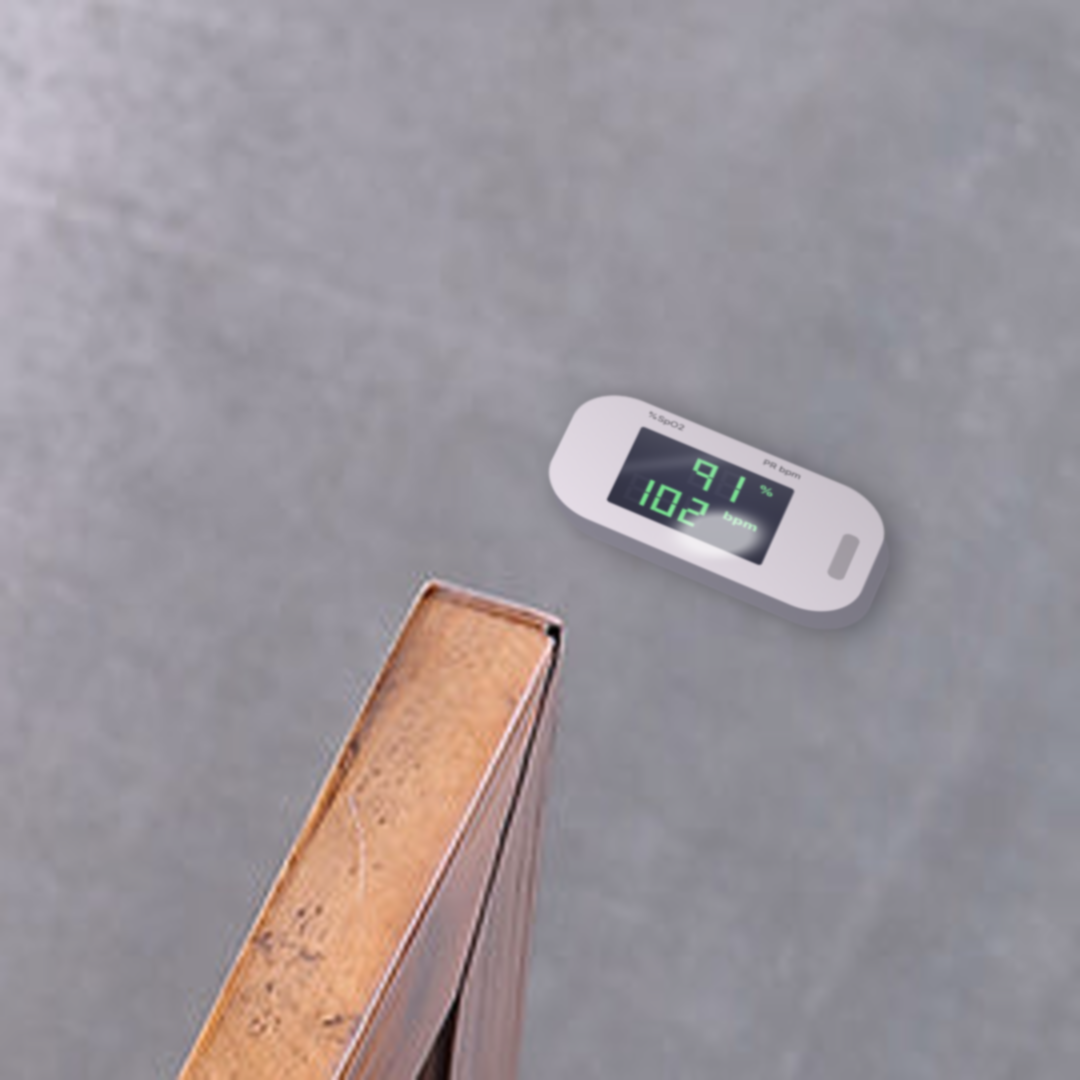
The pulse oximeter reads {"value": 91, "unit": "%"}
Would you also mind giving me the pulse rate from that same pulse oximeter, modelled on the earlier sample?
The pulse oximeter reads {"value": 102, "unit": "bpm"}
